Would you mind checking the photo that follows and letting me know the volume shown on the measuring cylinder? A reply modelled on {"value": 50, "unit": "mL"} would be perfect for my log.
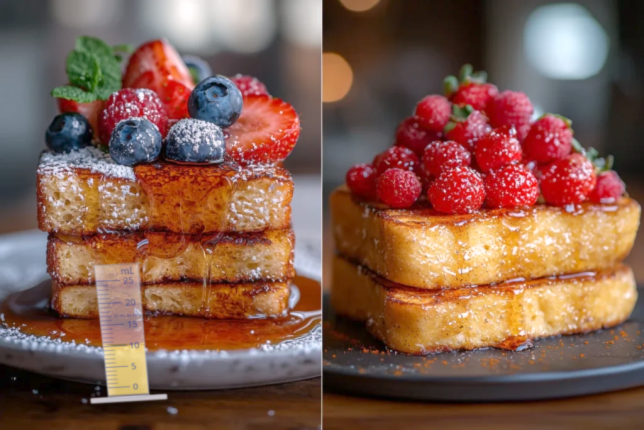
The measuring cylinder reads {"value": 10, "unit": "mL"}
